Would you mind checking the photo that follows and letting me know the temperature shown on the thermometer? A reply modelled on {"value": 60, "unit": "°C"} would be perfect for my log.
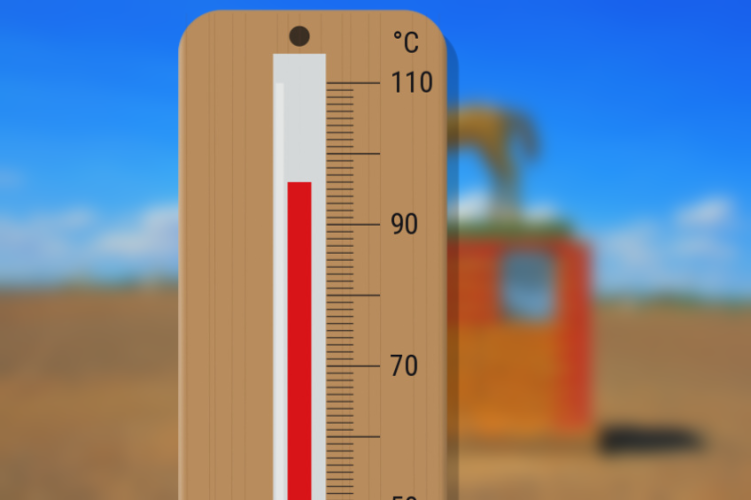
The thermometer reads {"value": 96, "unit": "°C"}
